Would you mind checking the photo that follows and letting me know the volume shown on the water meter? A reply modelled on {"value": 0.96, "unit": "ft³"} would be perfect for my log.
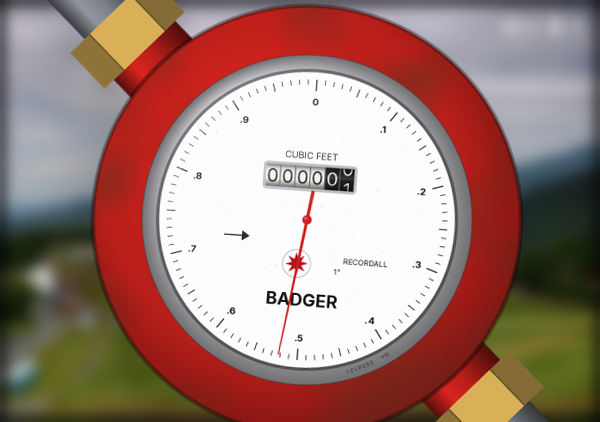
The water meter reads {"value": 0.52, "unit": "ft³"}
